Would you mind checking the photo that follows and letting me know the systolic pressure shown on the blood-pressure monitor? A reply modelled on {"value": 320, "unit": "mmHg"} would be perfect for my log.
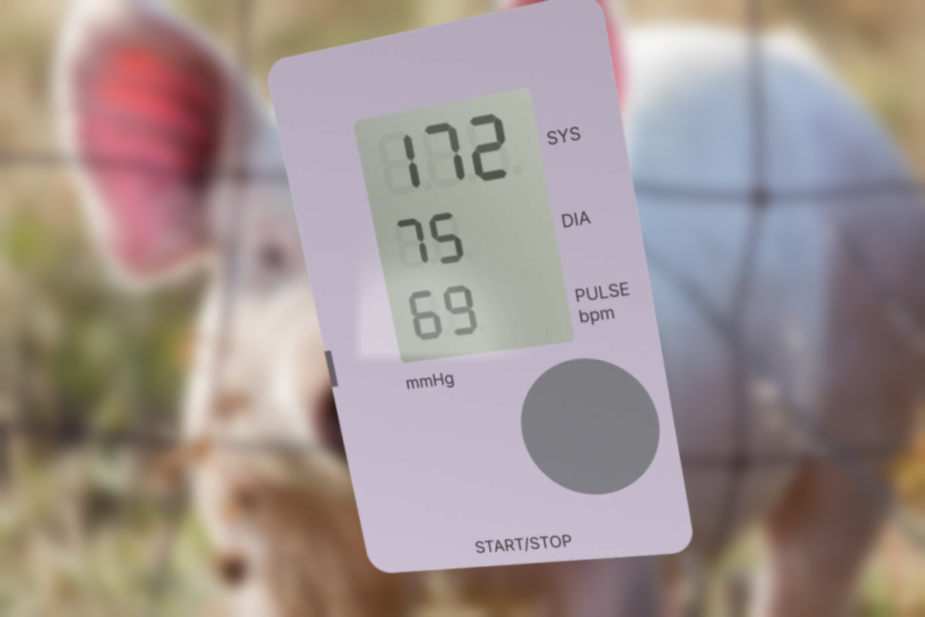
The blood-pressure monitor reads {"value": 172, "unit": "mmHg"}
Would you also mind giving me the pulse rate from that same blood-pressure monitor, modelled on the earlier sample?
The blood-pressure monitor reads {"value": 69, "unit": "bpm"}
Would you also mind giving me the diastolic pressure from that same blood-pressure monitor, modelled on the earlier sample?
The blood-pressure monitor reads {"value": 75, "unit": "mmHg"}
